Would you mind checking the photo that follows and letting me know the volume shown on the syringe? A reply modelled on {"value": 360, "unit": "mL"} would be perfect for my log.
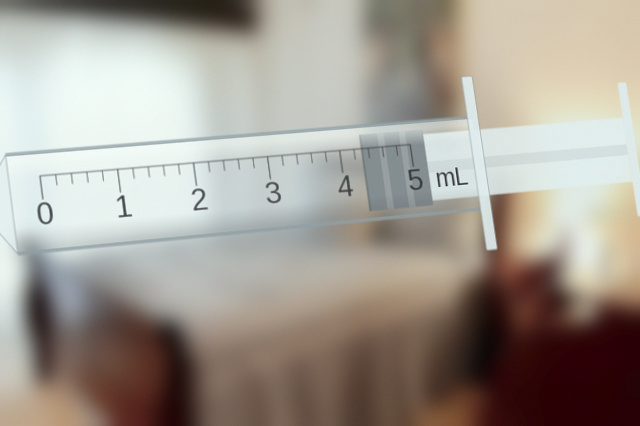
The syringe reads {"value": 4.3, "unit": "mL"}
